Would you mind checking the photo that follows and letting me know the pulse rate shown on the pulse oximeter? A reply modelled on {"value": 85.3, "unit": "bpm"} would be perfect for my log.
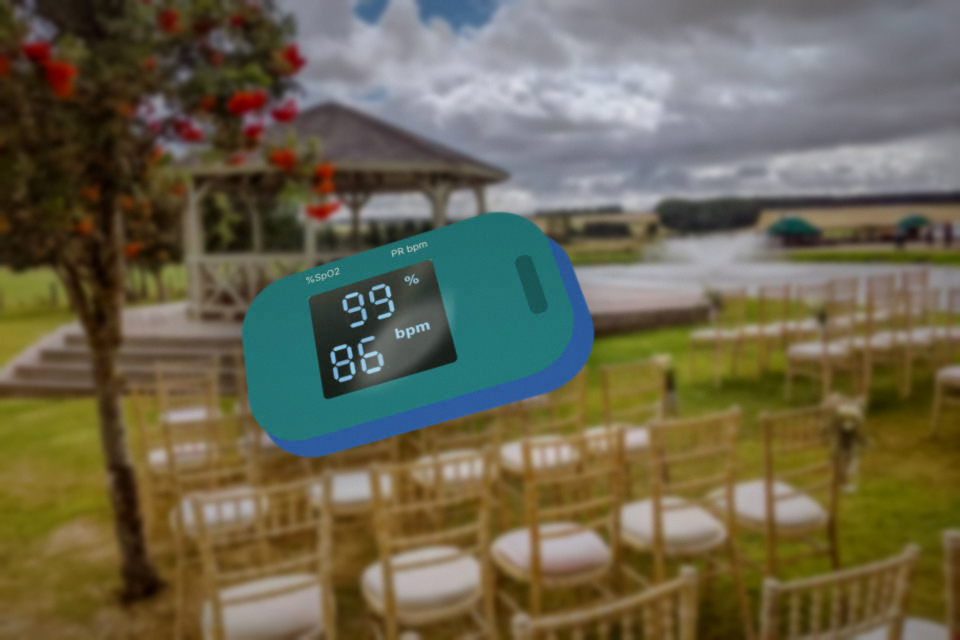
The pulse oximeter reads {"value": 86, "unit": "bpm"}
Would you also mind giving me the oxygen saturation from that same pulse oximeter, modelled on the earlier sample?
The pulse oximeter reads {"value": 99, "unit": "%"}
